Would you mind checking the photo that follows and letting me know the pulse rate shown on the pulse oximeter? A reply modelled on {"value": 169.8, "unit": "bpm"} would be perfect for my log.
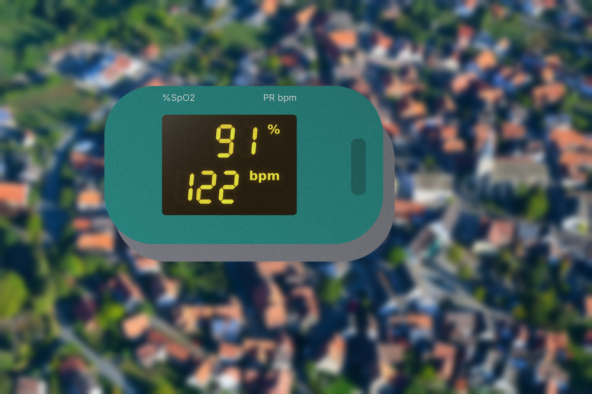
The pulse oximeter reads {"value": 122, "unit": "bpm"}
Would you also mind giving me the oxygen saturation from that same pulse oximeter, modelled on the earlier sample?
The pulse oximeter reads {"value": 91, "unit": "%"}
